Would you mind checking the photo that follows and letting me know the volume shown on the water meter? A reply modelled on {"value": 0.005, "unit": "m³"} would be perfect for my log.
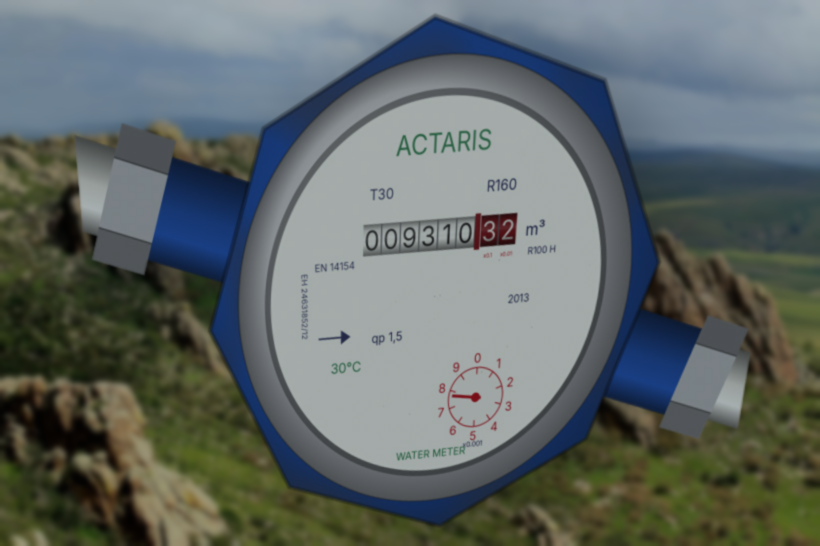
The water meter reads {"value": 9310.327, "unit": "m³"}
